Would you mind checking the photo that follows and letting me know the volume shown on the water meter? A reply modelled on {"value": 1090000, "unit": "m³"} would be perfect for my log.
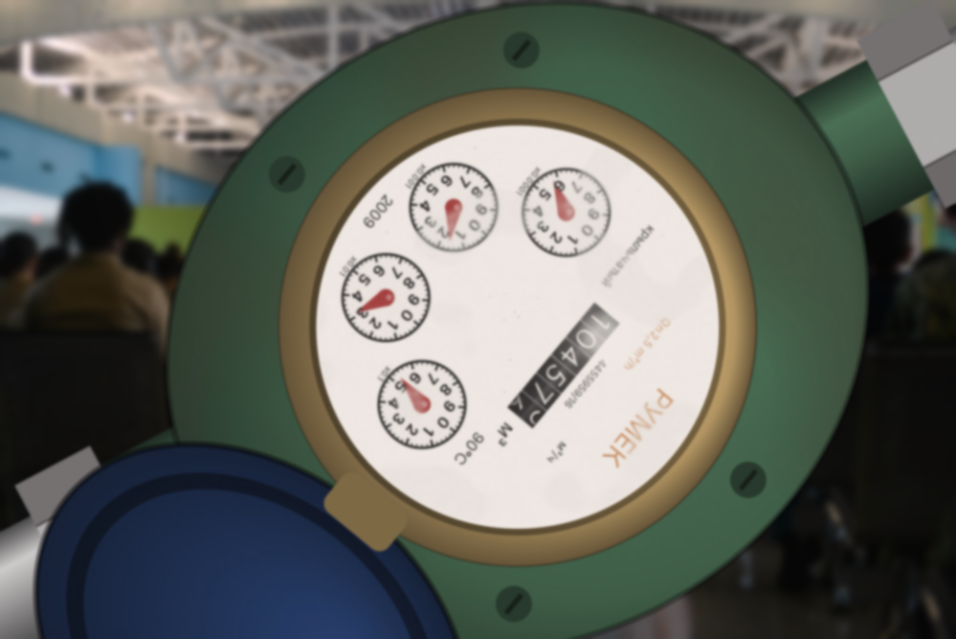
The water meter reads {"value": 104575.5315, "unit": "m³"}
